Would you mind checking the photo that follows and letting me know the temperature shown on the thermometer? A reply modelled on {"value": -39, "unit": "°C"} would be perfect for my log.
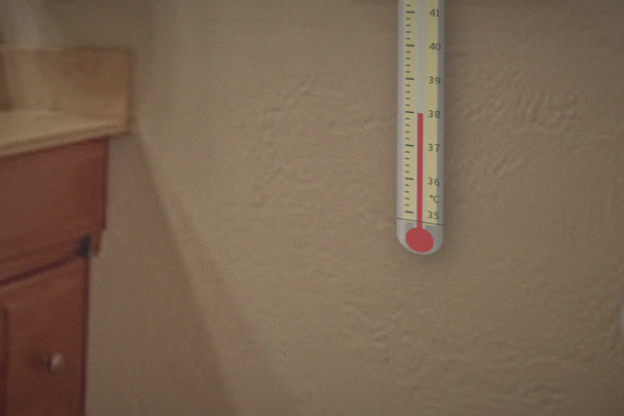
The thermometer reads {"value": 38, "unit": "°C"}
